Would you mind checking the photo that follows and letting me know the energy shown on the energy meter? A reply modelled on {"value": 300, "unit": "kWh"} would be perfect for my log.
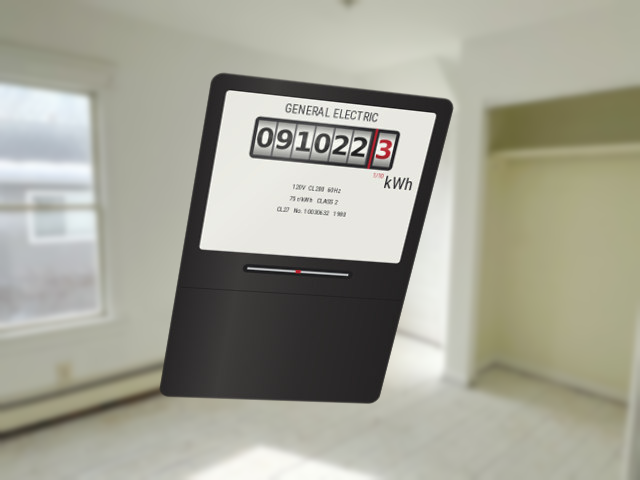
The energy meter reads {"value": 91022.3, "unit": "kWh"}
